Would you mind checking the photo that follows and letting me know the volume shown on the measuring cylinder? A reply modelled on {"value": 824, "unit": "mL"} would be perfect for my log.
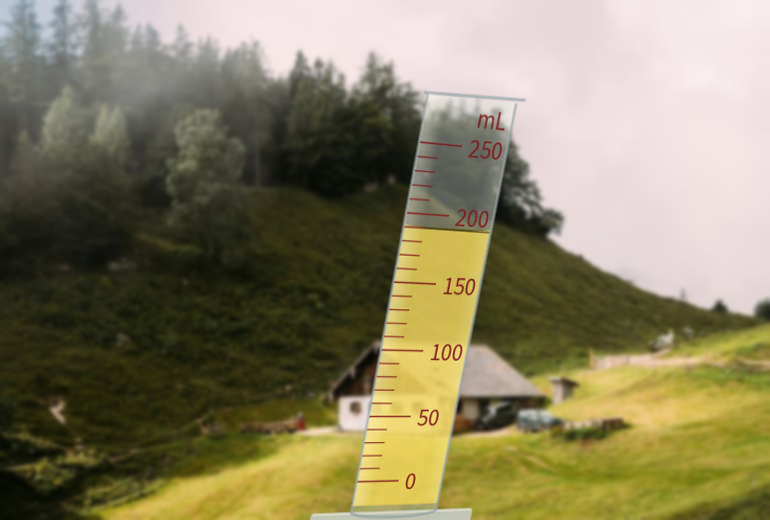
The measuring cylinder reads {"value": 190, "unit": "mL"}
